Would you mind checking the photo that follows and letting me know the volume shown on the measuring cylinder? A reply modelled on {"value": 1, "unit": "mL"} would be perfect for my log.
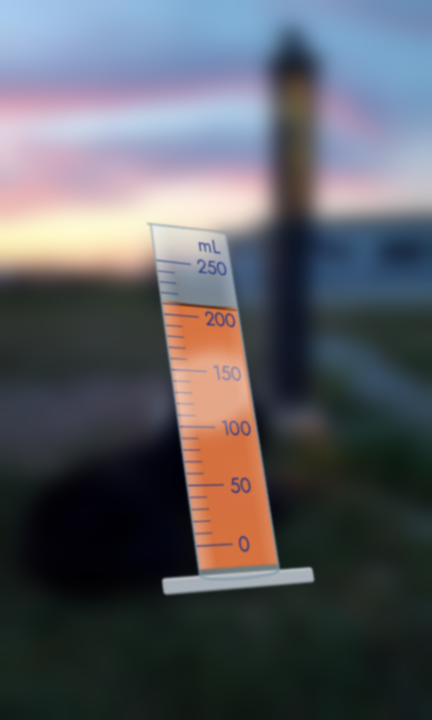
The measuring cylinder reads {"value": 210, "unit": "mL"}
